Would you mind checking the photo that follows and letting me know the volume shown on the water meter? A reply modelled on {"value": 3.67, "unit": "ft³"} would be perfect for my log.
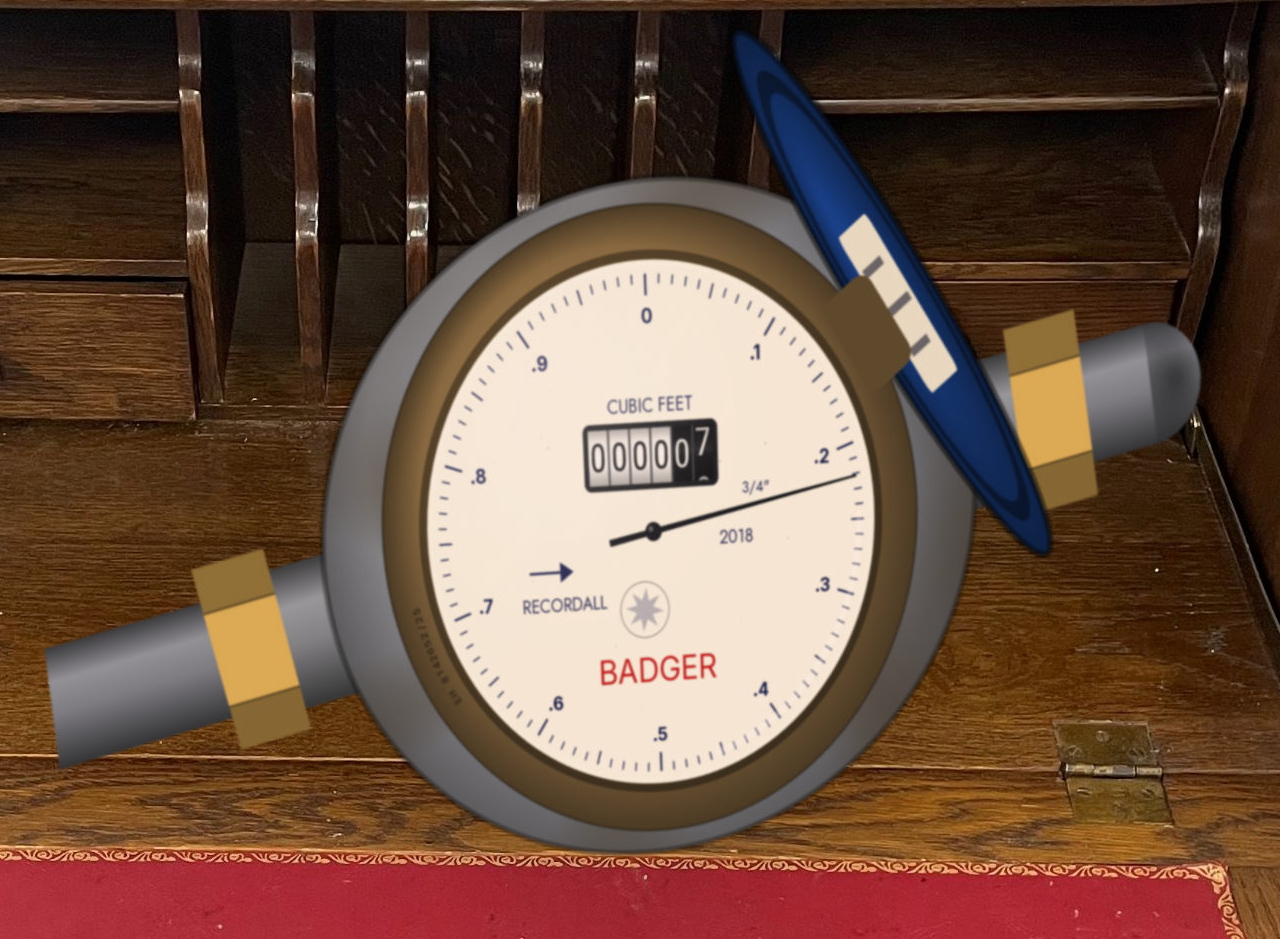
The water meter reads {"value": 7.22, "unit": "ft³"}
